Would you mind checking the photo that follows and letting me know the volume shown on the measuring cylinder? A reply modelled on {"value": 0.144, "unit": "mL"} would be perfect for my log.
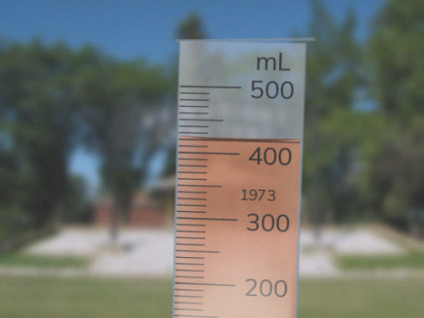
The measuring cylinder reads {"value": 420, "unit": "mL"}
